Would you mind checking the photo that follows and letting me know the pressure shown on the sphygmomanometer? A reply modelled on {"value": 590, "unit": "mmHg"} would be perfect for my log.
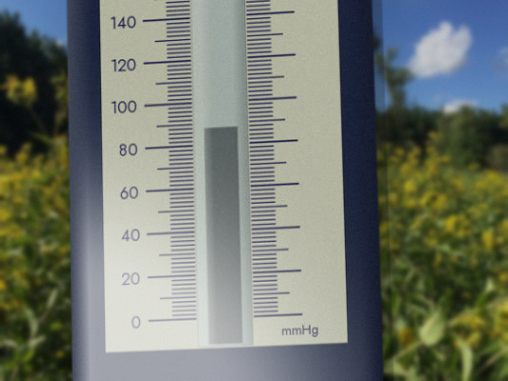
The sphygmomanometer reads {"value": 88, "unit": "mmHg"}
